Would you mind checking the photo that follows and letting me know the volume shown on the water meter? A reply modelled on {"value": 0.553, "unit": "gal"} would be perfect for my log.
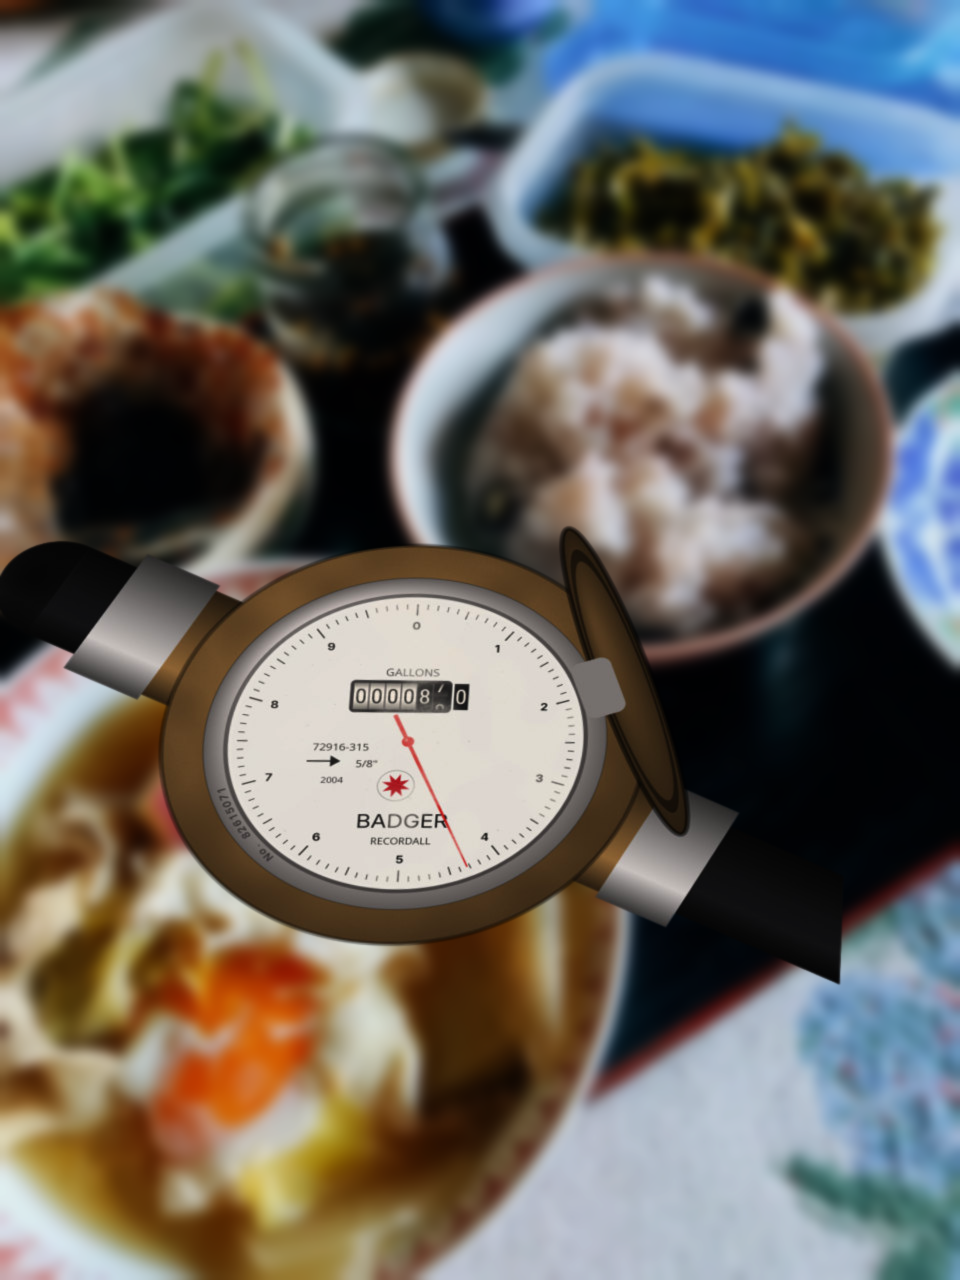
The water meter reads {"value": 874.3, "unit": "gal"}
